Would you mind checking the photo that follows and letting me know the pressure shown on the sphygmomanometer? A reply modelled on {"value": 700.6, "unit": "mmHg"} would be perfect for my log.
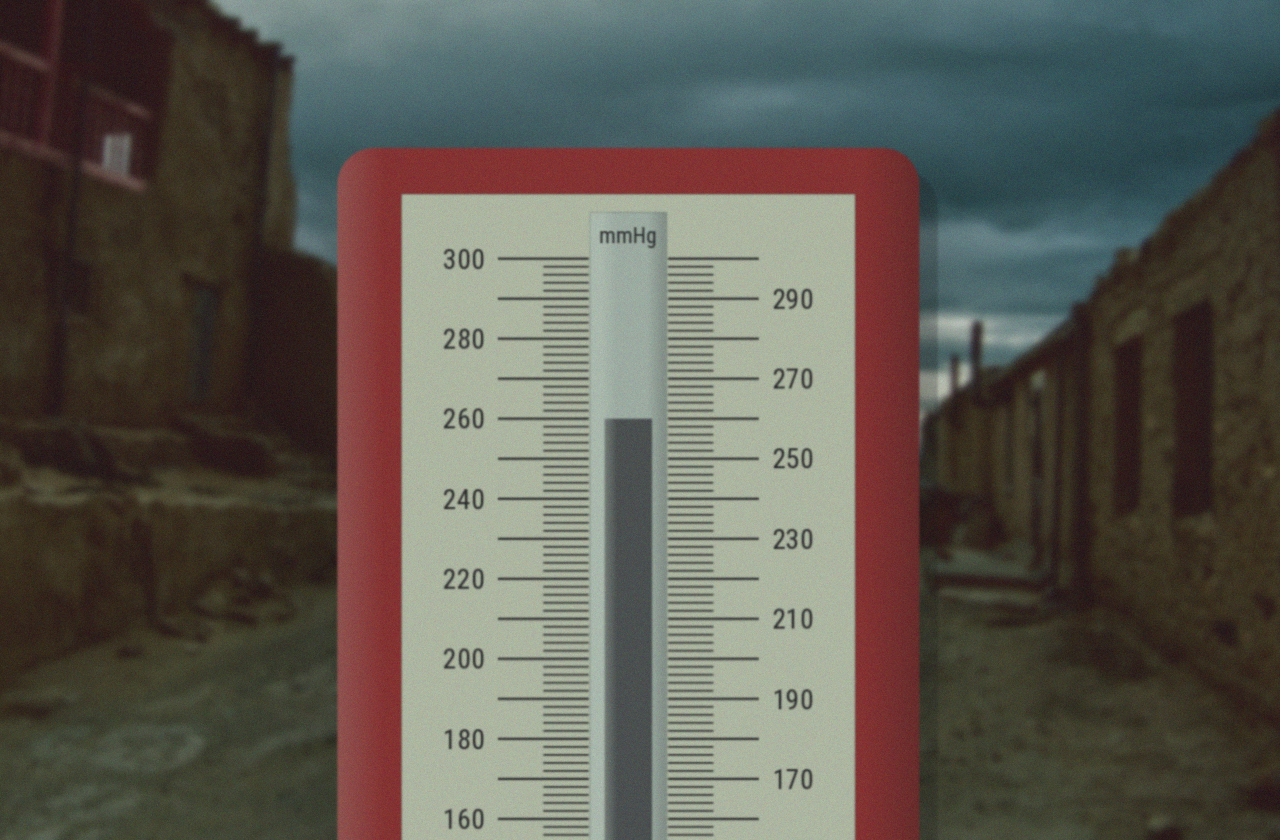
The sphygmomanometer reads {"value": 260, "unit": "mmHg"}
